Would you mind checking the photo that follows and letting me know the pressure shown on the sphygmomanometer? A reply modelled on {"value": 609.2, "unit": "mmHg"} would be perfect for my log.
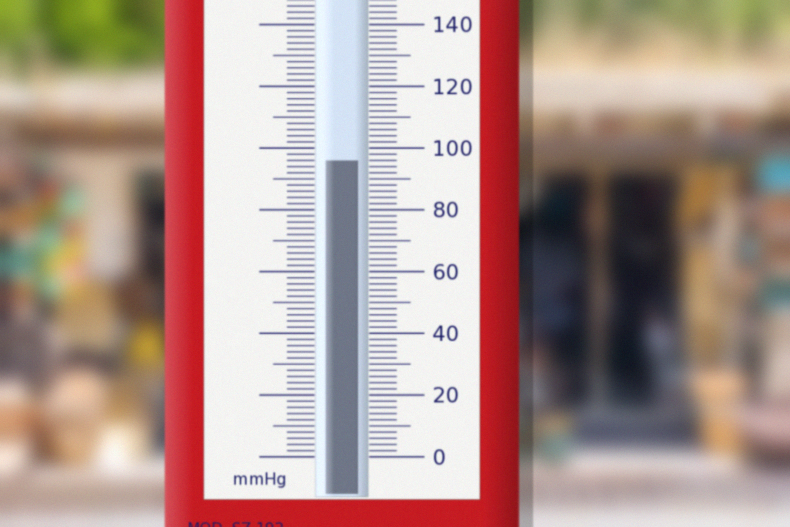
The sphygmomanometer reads {"value": 96, "unit": "mmHg"}
